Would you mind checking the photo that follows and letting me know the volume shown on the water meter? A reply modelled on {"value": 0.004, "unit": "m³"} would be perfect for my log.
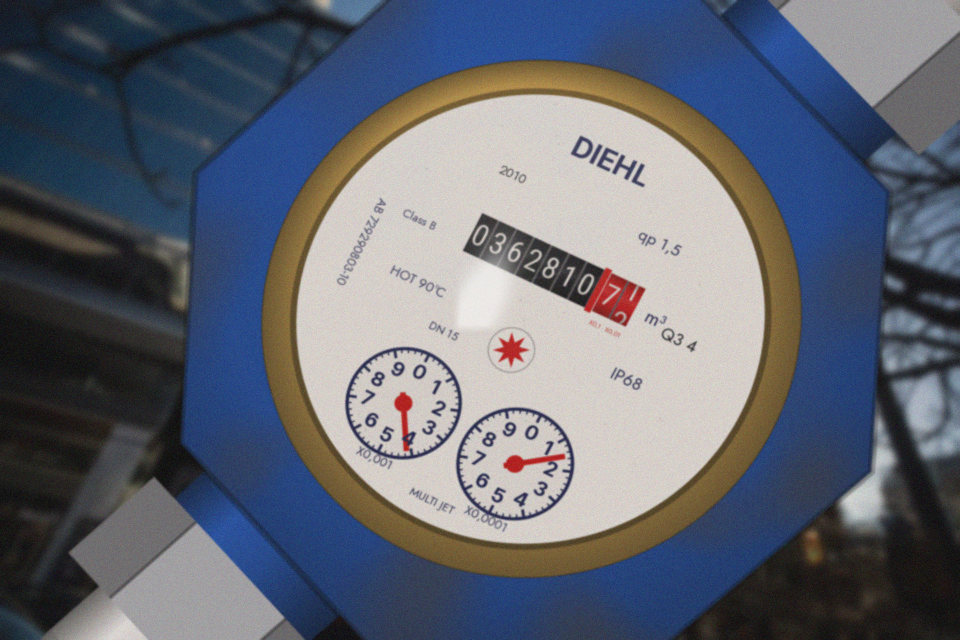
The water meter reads {"value": 362810.7141, "unit": "m³"}
